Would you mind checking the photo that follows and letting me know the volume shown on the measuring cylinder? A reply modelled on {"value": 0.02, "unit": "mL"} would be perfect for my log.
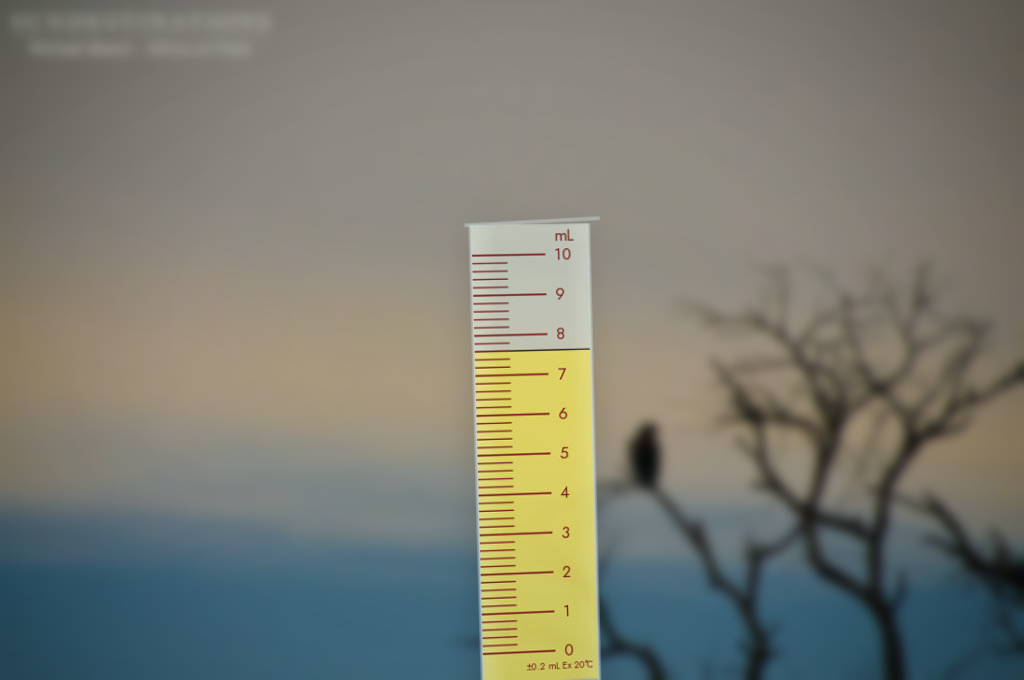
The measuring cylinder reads {"value": 7.6, "unit": "mL"}
